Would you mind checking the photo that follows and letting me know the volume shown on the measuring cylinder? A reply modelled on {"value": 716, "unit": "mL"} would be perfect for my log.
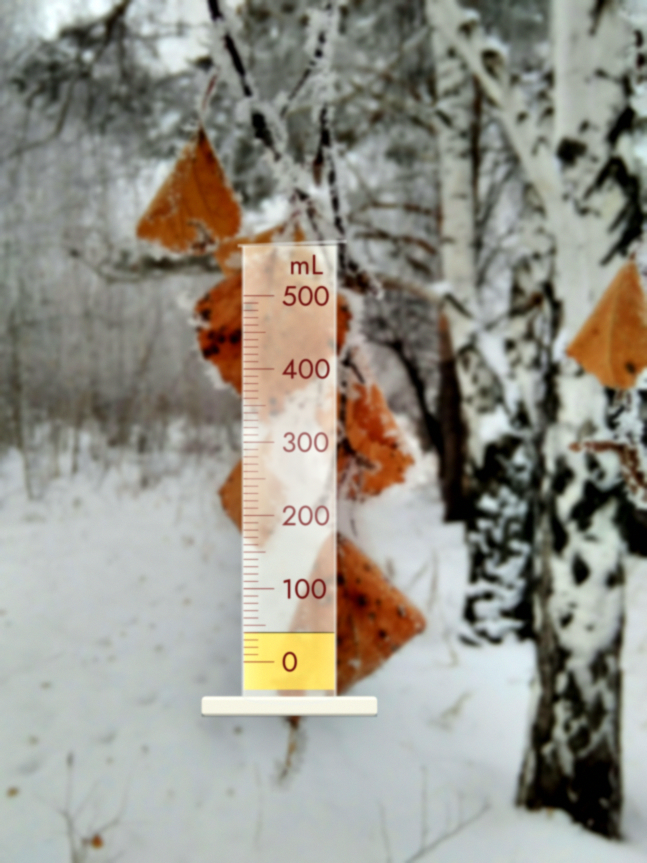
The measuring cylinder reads {"value": 40, "unit": "mL"}
